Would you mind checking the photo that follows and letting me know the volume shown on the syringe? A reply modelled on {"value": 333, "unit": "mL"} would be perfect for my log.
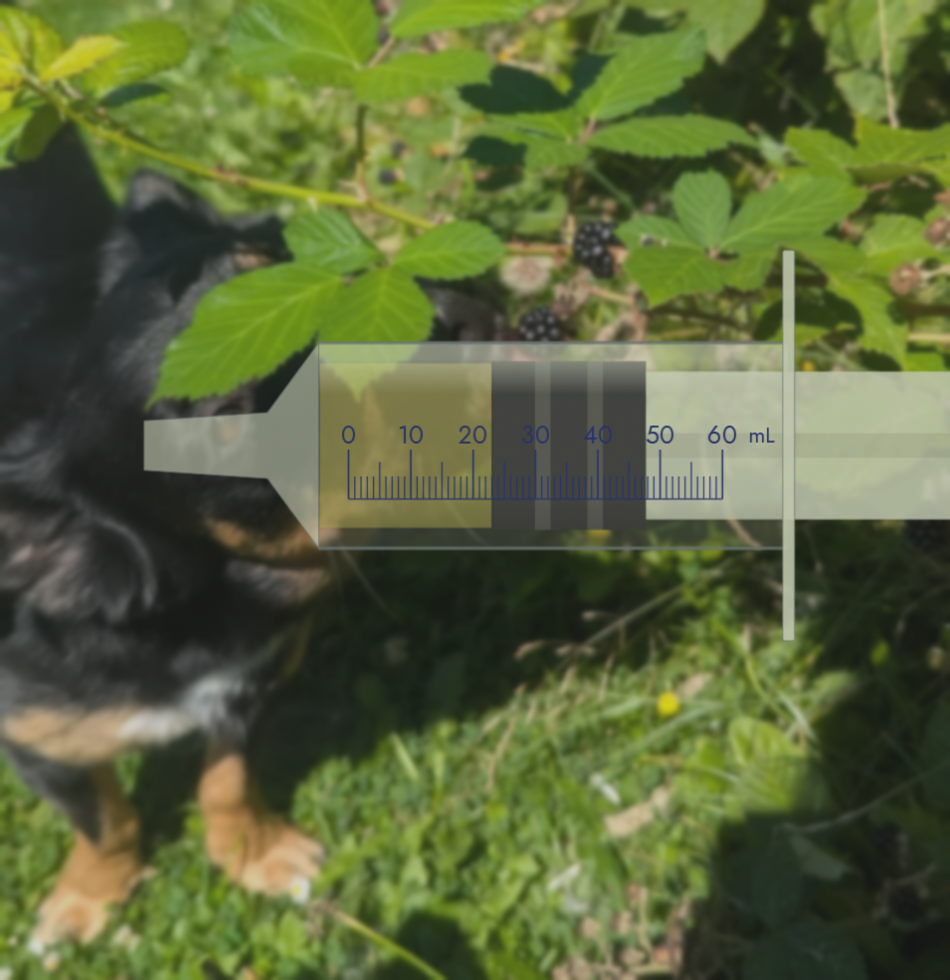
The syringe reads {"value": 23, "unit": "mL"}
